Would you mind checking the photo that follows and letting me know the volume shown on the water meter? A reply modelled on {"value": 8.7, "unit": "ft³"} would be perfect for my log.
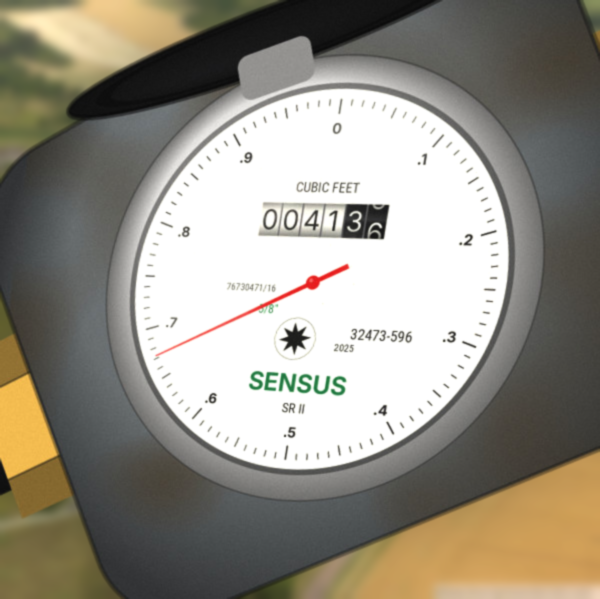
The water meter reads {"value": 4135.67, "unit": "ft³"}
